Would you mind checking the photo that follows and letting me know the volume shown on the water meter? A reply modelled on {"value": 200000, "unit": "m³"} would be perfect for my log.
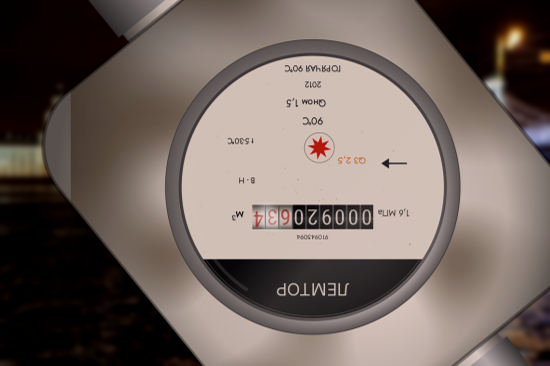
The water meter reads {"value": 920.634, "unit": "m³"}
